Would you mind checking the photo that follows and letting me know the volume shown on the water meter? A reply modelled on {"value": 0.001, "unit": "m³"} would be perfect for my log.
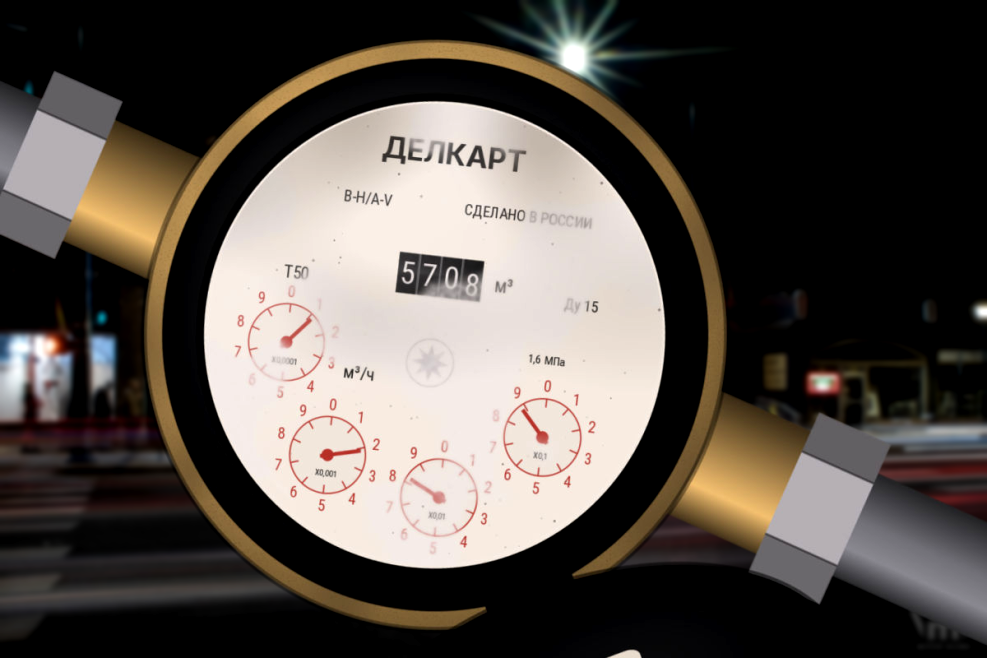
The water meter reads {"value": 5707.8821, "unit": "m³"}
